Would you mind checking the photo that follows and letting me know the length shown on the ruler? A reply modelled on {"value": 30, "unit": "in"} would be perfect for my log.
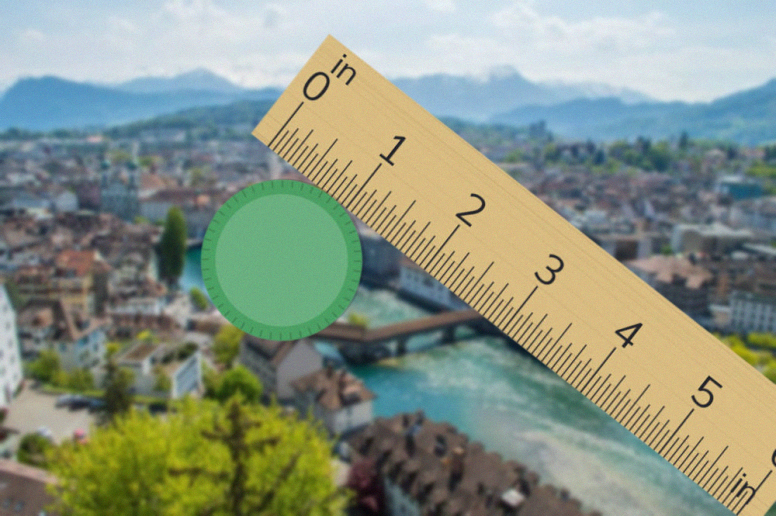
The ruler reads {"value": 1.625, "unit": "in"}
